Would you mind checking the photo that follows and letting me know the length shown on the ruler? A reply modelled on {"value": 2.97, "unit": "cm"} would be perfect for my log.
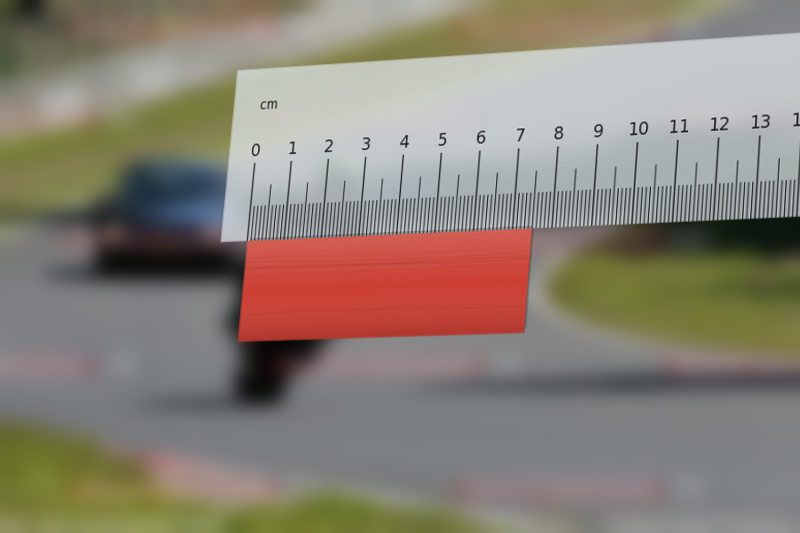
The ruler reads {"value": 7.5, "unit": "cm"}
